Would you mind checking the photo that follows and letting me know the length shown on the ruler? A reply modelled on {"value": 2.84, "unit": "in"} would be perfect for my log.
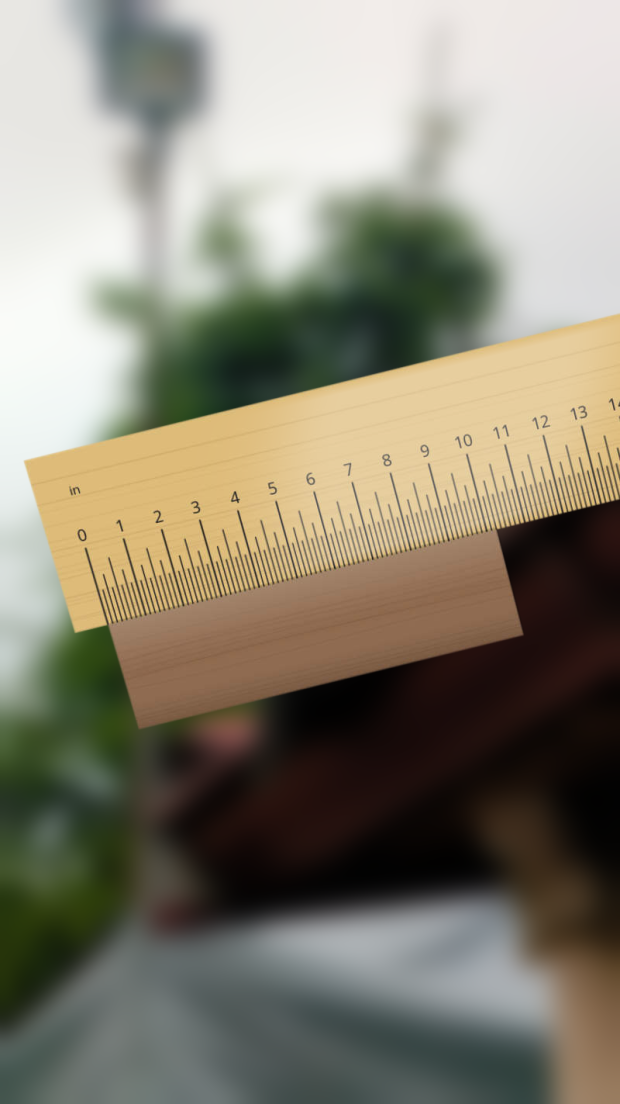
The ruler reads {"value": 10.25, "unit": "in"}
